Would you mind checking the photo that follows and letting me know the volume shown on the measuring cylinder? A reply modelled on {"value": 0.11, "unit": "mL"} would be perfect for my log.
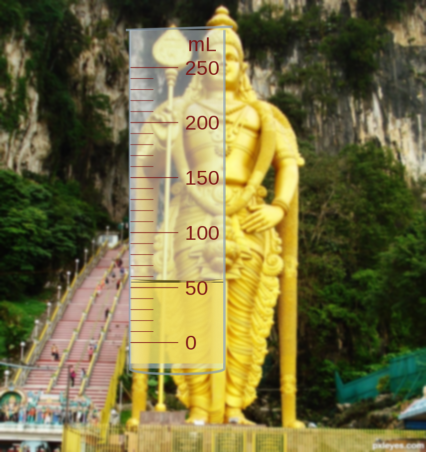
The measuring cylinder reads {"value": 55, "unit": "mL"}
